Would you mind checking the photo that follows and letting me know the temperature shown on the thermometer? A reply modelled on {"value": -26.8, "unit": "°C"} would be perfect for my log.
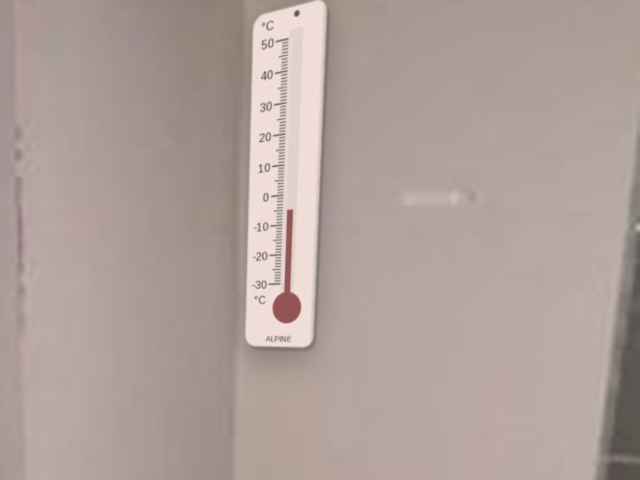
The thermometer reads {"value": -5, "unit": "°C"}
